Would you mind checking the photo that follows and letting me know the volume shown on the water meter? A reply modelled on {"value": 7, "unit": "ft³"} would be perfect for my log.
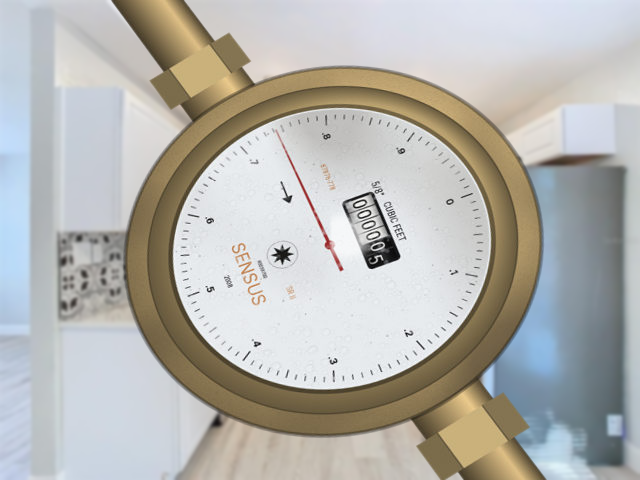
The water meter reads {"value": 4.74, "unit": "ft³"}
